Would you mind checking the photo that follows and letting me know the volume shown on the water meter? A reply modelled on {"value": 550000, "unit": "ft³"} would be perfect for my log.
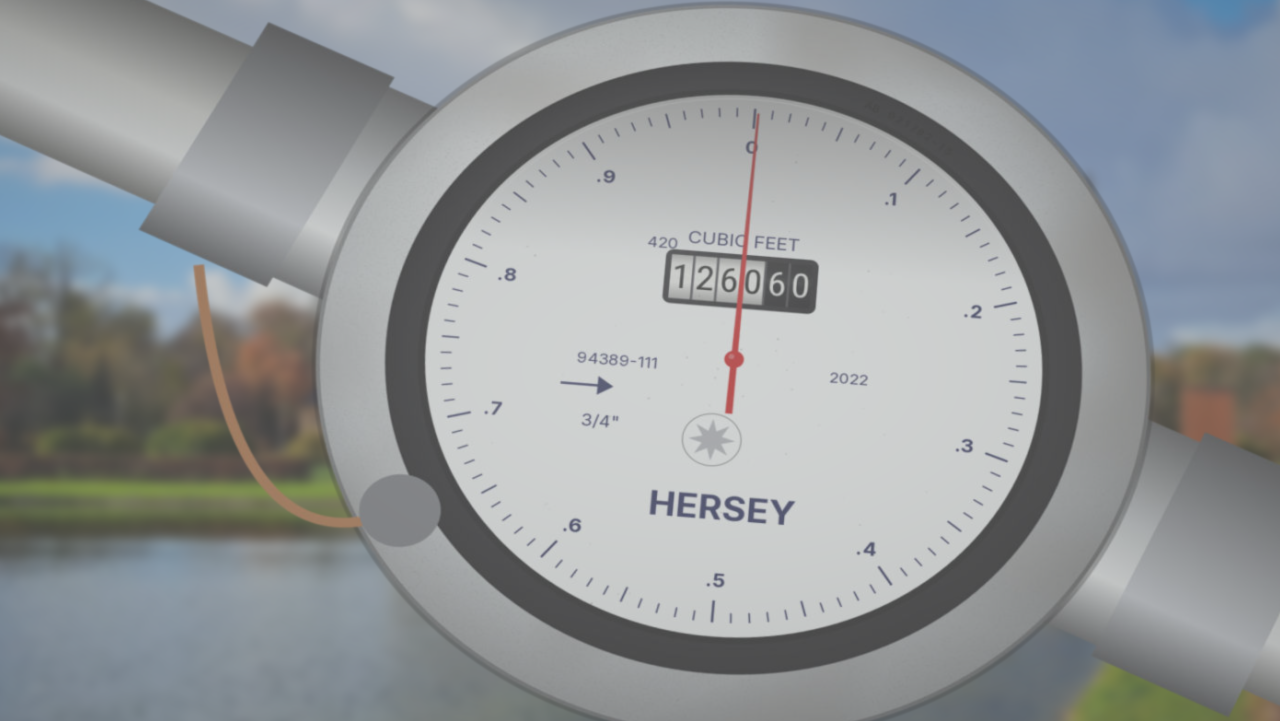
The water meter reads {"value": 126060.00, "unit": "ft³"}
